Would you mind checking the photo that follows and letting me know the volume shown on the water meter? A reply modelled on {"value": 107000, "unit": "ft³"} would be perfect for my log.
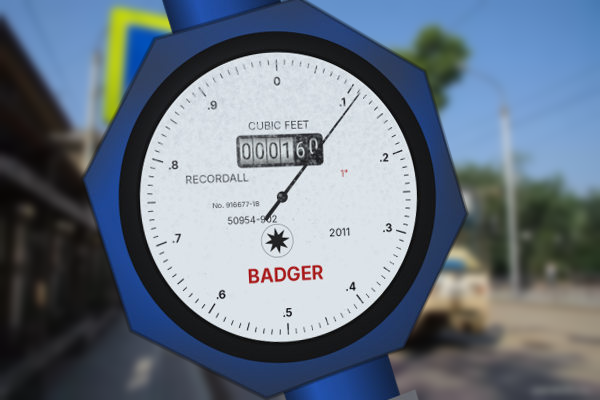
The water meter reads {"value": 160.11, "unit": "ft³"}
